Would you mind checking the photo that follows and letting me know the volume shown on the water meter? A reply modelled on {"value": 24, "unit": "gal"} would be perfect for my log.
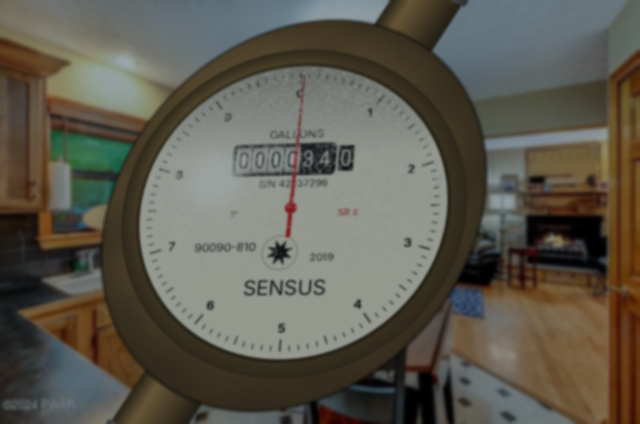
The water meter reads {"value": 340.0, "unit": "gal"}
